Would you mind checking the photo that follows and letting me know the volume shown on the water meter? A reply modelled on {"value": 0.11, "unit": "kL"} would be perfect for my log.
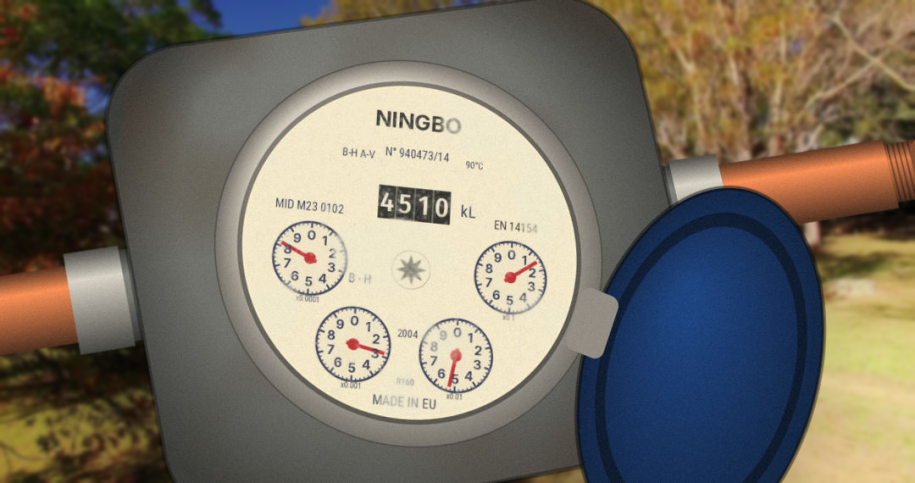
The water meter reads {"value": 4510.1528, "unit": "kL"}
